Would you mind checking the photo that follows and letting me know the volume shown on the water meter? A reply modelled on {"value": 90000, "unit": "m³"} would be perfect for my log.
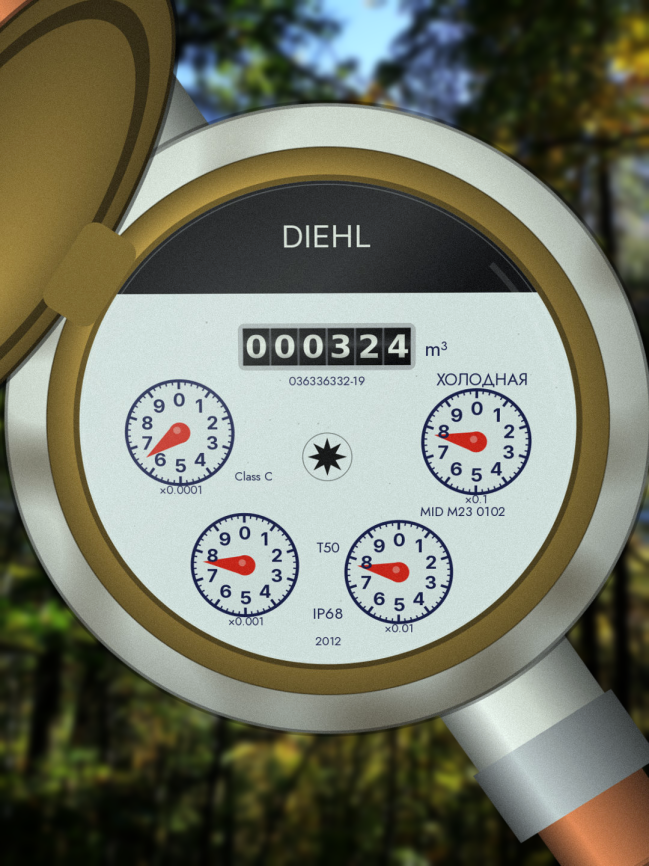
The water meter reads {"value": 324.7776, "unit": "m³"}
